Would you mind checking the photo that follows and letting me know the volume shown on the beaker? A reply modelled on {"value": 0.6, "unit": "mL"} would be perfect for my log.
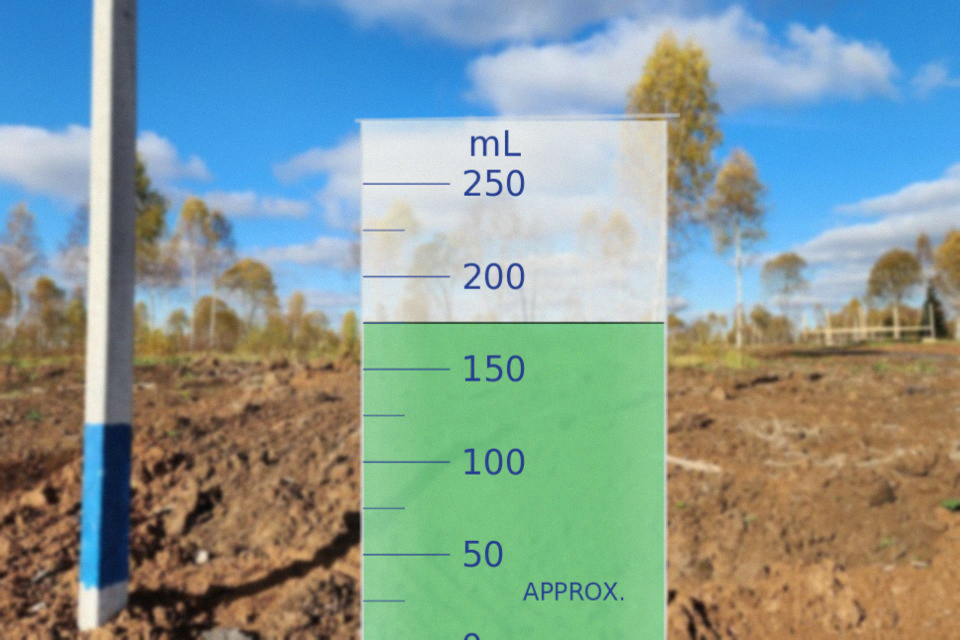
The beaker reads {"value": 175, "unit": "mL"}
